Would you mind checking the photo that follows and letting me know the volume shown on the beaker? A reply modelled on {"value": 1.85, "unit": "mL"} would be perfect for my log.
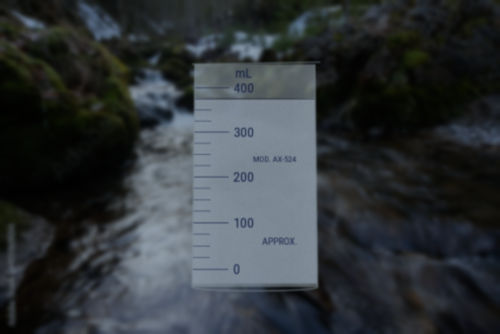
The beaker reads {"value": 375, "unit": "mL"}
